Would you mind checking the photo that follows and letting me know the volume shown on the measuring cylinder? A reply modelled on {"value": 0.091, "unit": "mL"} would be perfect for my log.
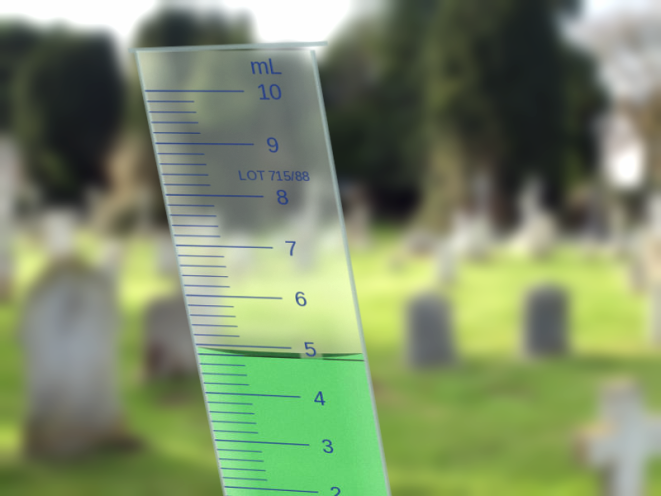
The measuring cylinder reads {"value": 4.8, "unit": "mL"}
